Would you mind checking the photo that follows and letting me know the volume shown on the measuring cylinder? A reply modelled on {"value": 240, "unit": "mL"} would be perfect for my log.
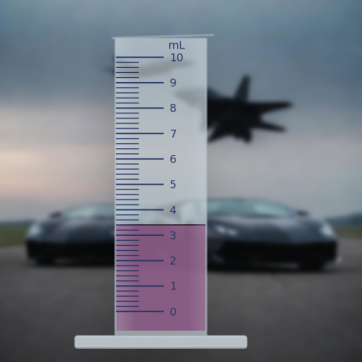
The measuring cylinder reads {"value": 3.4, "unit": "mL"}
